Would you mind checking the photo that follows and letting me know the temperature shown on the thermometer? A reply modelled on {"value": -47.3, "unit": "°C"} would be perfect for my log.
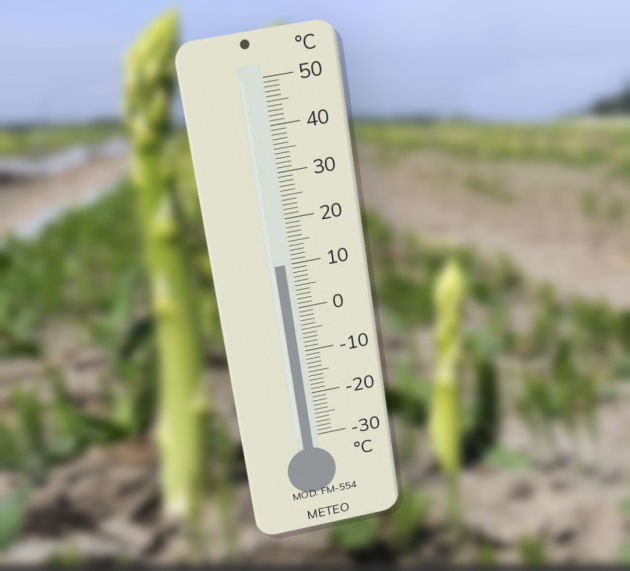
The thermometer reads {"value": 10, "unit": "°C"}
